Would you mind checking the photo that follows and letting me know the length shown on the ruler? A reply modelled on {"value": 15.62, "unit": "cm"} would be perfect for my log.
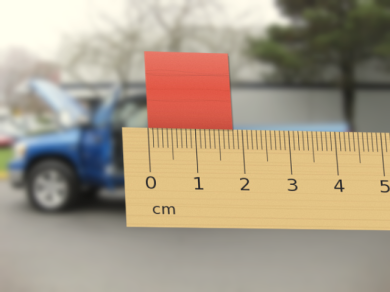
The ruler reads {"value": 1.8, "unit": "cm"}
